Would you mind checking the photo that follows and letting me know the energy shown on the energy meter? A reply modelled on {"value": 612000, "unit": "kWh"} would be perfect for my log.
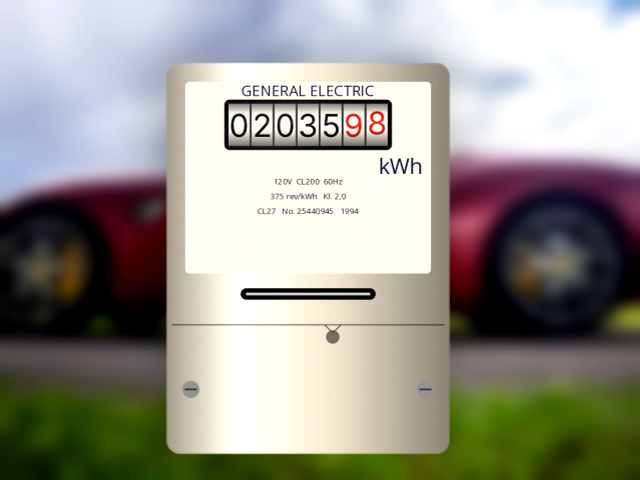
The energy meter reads {"value": 2035.98, "unit": "kWh"}
